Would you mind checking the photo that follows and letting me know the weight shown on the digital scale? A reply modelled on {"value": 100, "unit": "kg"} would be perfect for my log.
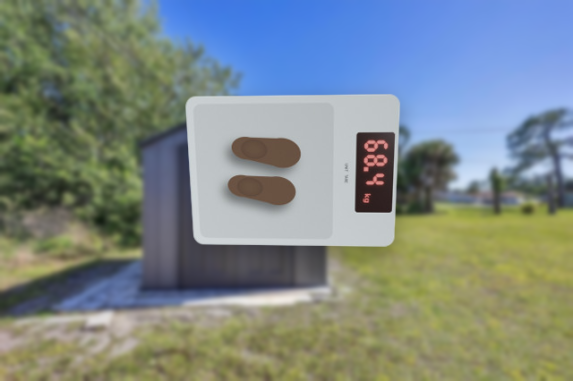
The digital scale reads {"value": 68.4, "unit": "kg"}
